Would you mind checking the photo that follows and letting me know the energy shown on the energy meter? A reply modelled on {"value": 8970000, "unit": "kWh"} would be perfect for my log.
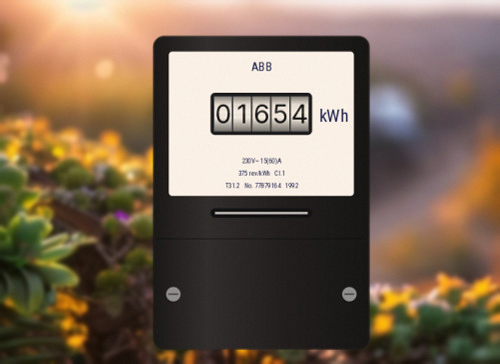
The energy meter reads {"value": 1654, "unit": "kWh"}
